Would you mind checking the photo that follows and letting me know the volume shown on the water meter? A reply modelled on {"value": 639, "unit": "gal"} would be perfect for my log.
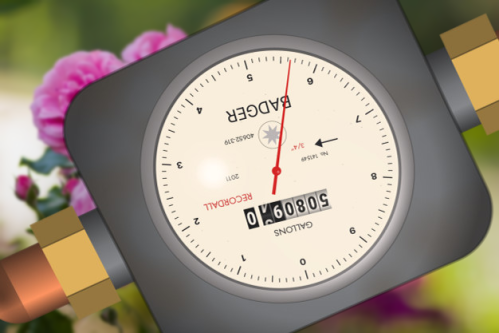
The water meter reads {"value": 5080935.6, "unit": "gal"}
